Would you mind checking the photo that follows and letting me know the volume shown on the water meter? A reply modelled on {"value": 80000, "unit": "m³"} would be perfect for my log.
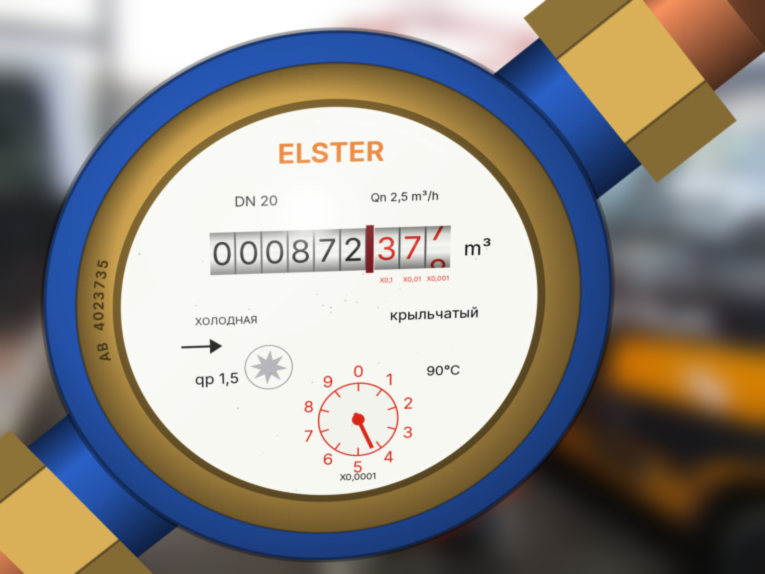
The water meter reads {"value": 872.3774, "unit": "m³"}
